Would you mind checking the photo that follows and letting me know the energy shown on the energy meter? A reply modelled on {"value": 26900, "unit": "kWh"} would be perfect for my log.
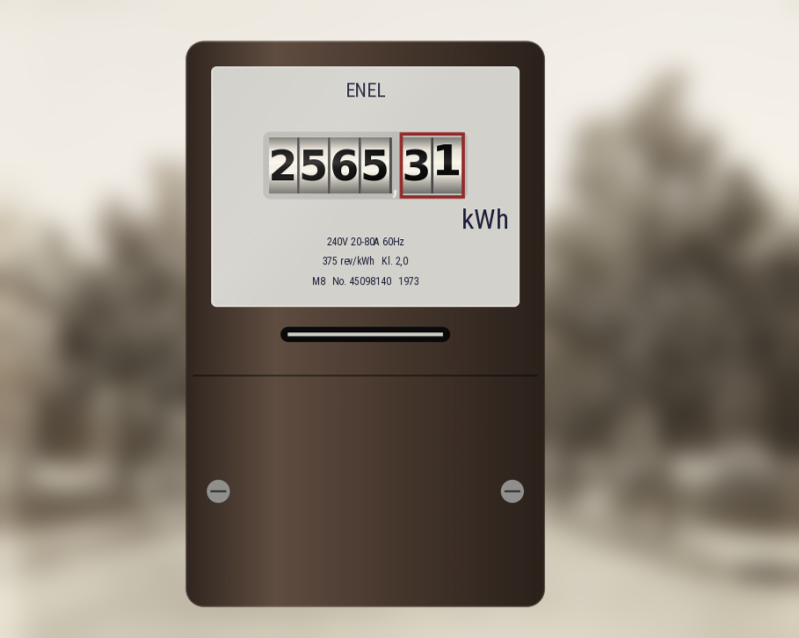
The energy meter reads {"value": 2565.31, "unit": "kWh"}
